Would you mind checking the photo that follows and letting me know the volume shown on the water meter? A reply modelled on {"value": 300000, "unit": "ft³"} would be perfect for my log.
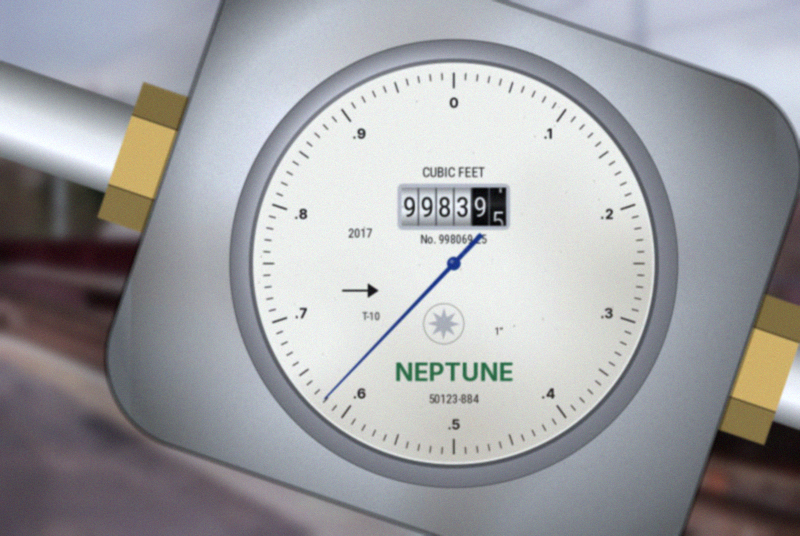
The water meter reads {"value": 998394.62, "unit": "ft³"}
